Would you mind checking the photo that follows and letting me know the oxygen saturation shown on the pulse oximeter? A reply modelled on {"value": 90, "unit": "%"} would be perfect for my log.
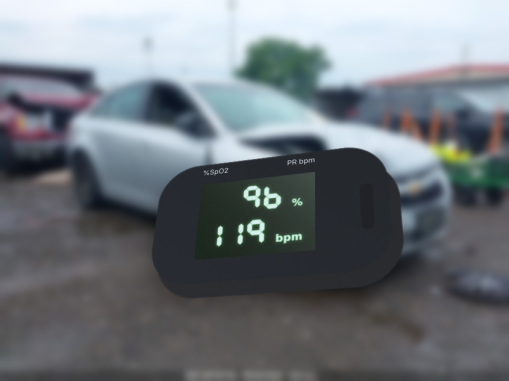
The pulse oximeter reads {"value": 96, "unit": "%"}
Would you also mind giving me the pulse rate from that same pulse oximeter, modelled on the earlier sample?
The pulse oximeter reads {"value": 119, "unit": "bpm"}
